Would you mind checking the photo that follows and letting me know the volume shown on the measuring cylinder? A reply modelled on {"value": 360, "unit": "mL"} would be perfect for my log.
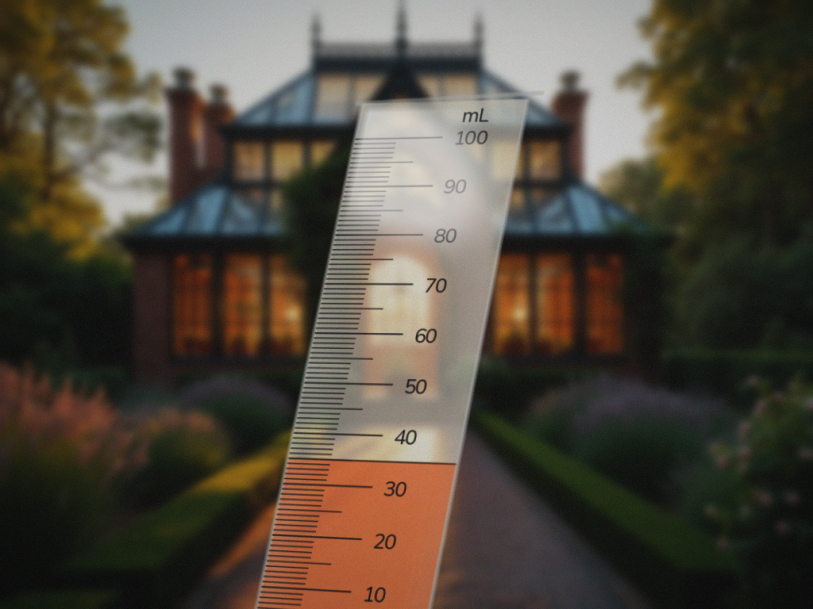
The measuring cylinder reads {"value": 35, "unit": "mL"}
